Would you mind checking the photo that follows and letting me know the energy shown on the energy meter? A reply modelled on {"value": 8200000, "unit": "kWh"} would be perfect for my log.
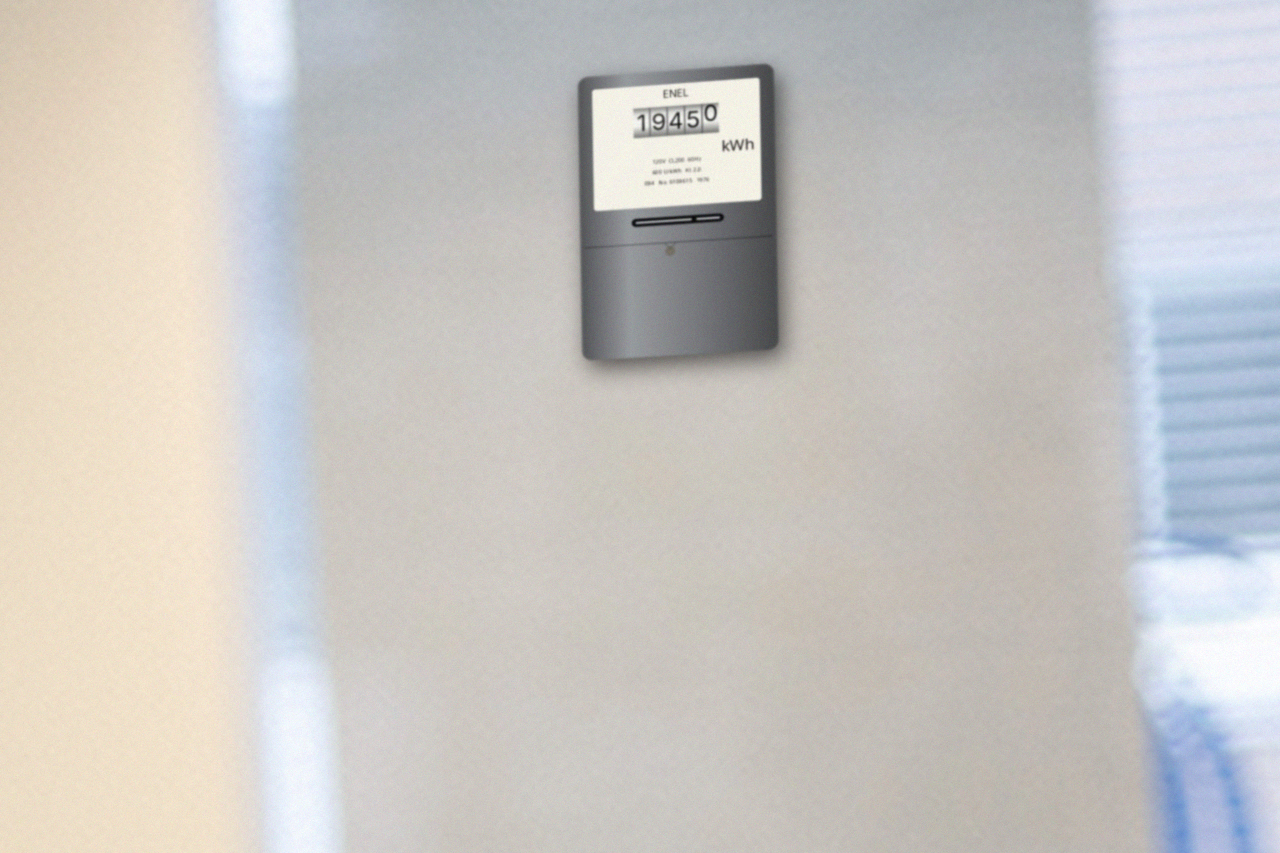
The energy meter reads {"value": 19450, "unit": "kWh"}
